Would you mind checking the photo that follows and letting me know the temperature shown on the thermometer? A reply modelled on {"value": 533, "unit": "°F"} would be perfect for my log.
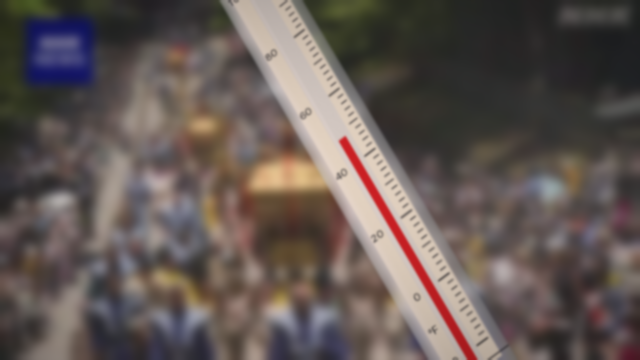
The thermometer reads {"value": 48, "unit": "°F"}
